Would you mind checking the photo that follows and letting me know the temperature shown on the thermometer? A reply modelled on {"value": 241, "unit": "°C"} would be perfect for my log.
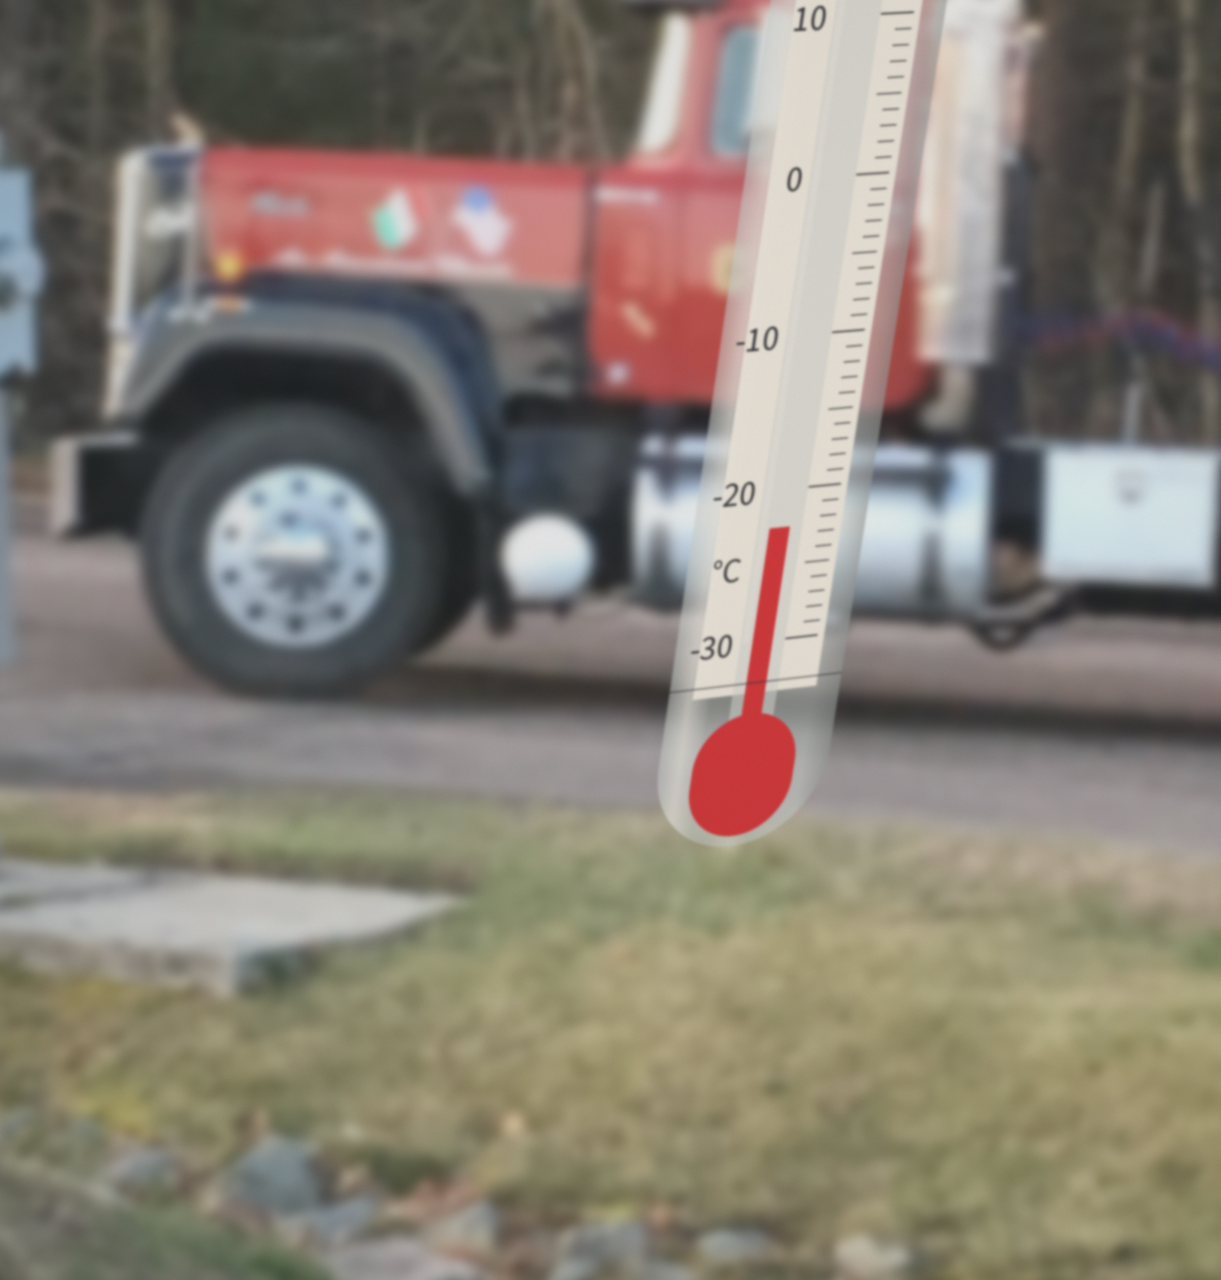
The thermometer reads {"value": -22.5, "unit": "°C"}
